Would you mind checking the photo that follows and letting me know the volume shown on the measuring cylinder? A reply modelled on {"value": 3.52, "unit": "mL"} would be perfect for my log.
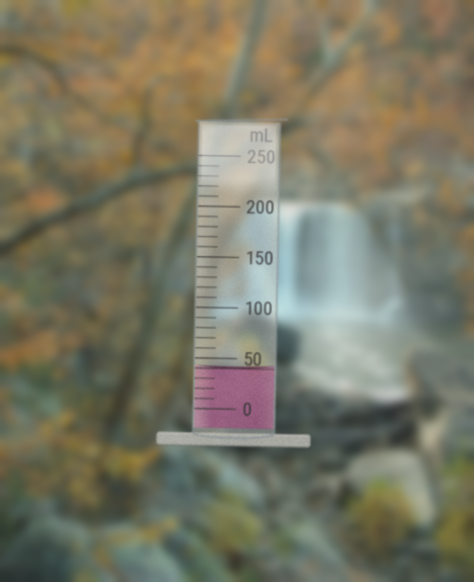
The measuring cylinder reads {"value": 40, "unit": "mL"}
